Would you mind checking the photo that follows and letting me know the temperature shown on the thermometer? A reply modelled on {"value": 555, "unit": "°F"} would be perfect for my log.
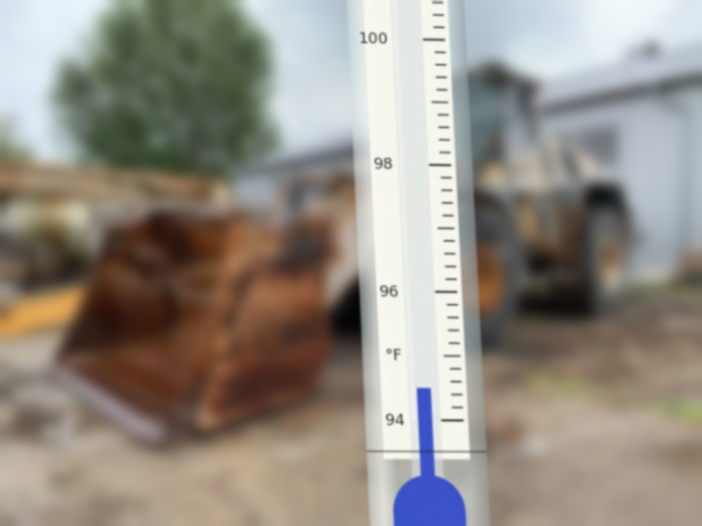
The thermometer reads {"value": 94.5, "unit": "°F"}
